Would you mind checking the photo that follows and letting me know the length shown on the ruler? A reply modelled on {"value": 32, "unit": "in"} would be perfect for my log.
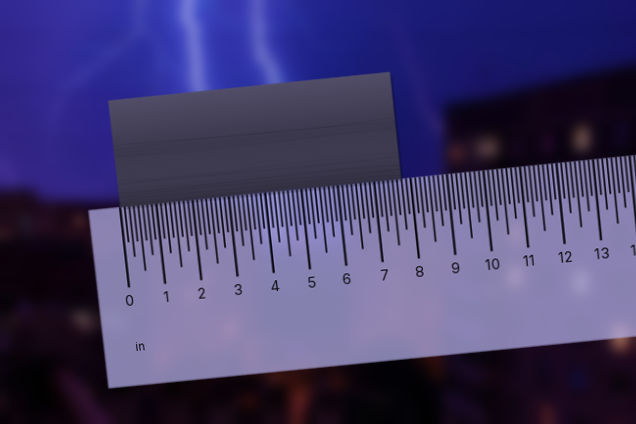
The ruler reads {"value": 7.75, "unit": "in"}
